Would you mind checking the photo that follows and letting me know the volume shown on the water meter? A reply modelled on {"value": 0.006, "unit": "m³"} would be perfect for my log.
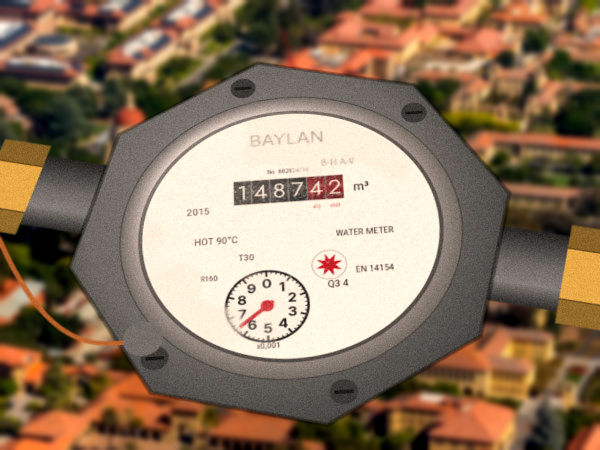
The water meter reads {"value": 1487.426, "unit": "m³"}
